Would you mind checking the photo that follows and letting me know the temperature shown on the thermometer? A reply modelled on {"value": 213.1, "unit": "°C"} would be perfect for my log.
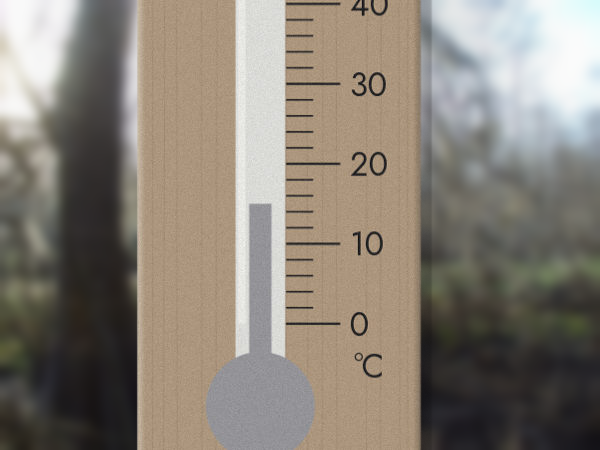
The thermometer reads {"value": 15, "unit": "°C"}
